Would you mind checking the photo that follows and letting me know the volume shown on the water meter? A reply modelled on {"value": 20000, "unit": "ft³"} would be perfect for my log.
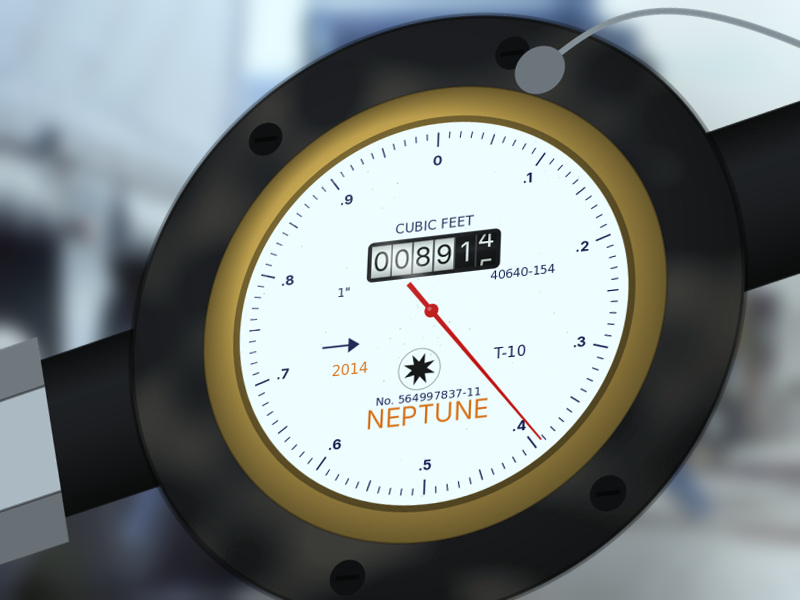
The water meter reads {"value": 8914.39, "unit": "ft³"}
